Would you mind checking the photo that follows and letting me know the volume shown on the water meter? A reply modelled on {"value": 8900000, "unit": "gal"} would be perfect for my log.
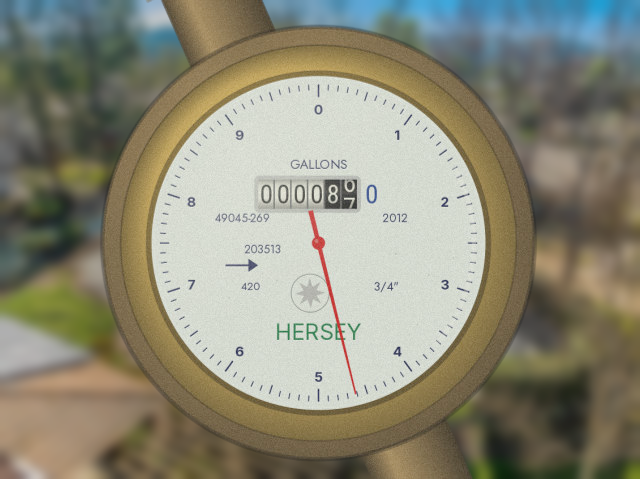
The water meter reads {"value": 864.6, "unit": "gal"}
